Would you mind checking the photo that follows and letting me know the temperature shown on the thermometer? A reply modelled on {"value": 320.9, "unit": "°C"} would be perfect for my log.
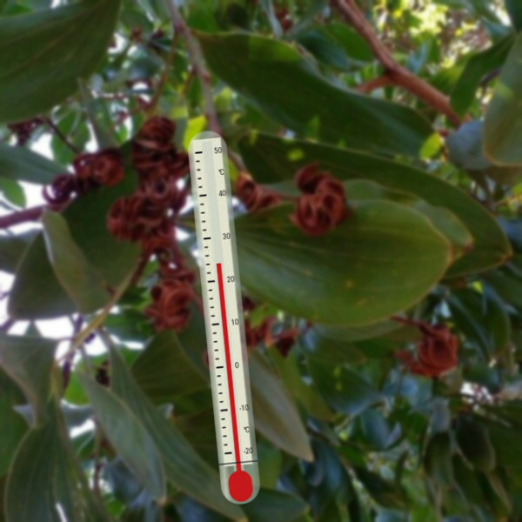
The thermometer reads {"value": 24, "unit": "°C"}
